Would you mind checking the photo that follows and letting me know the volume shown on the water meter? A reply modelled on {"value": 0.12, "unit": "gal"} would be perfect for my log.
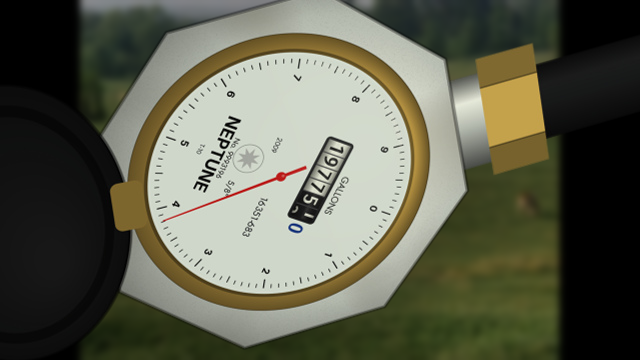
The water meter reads {"value": 1977513.8, "unit": "gal"}
